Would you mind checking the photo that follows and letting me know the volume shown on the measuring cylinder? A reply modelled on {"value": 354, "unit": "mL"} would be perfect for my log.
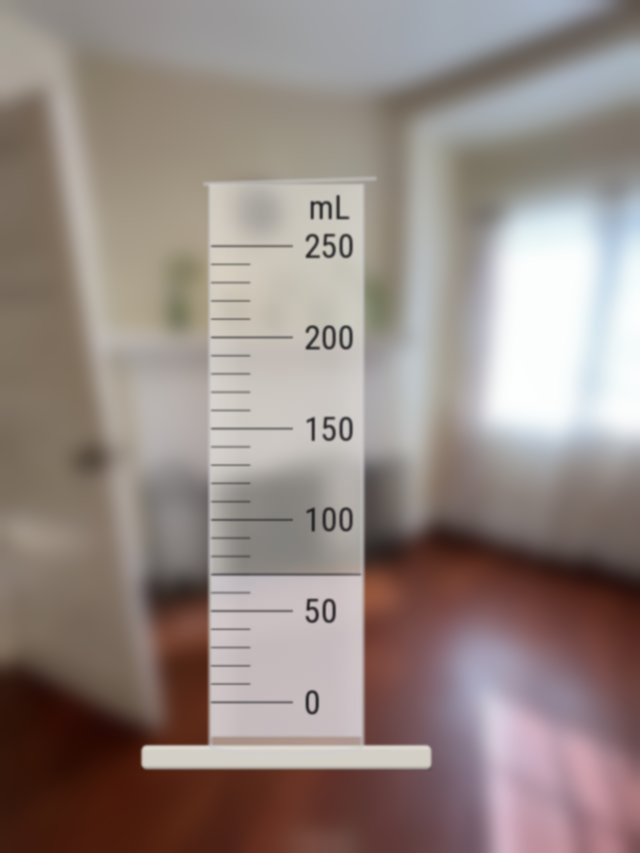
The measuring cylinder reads {"value": 70, "unit": "mL"}
